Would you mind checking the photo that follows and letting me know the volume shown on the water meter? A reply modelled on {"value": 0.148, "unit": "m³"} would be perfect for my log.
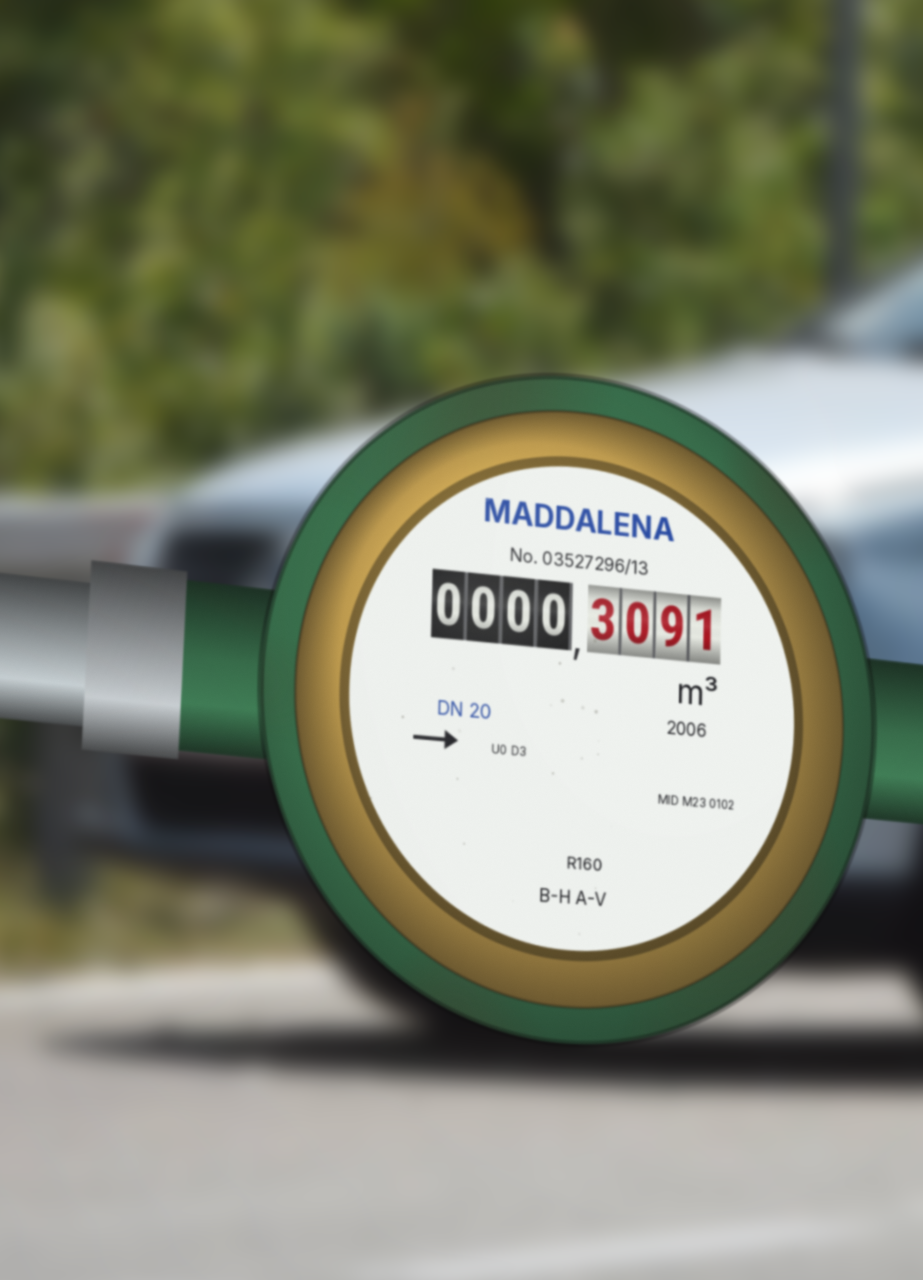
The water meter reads {"value": 0.3091, "unit": "m³"}
